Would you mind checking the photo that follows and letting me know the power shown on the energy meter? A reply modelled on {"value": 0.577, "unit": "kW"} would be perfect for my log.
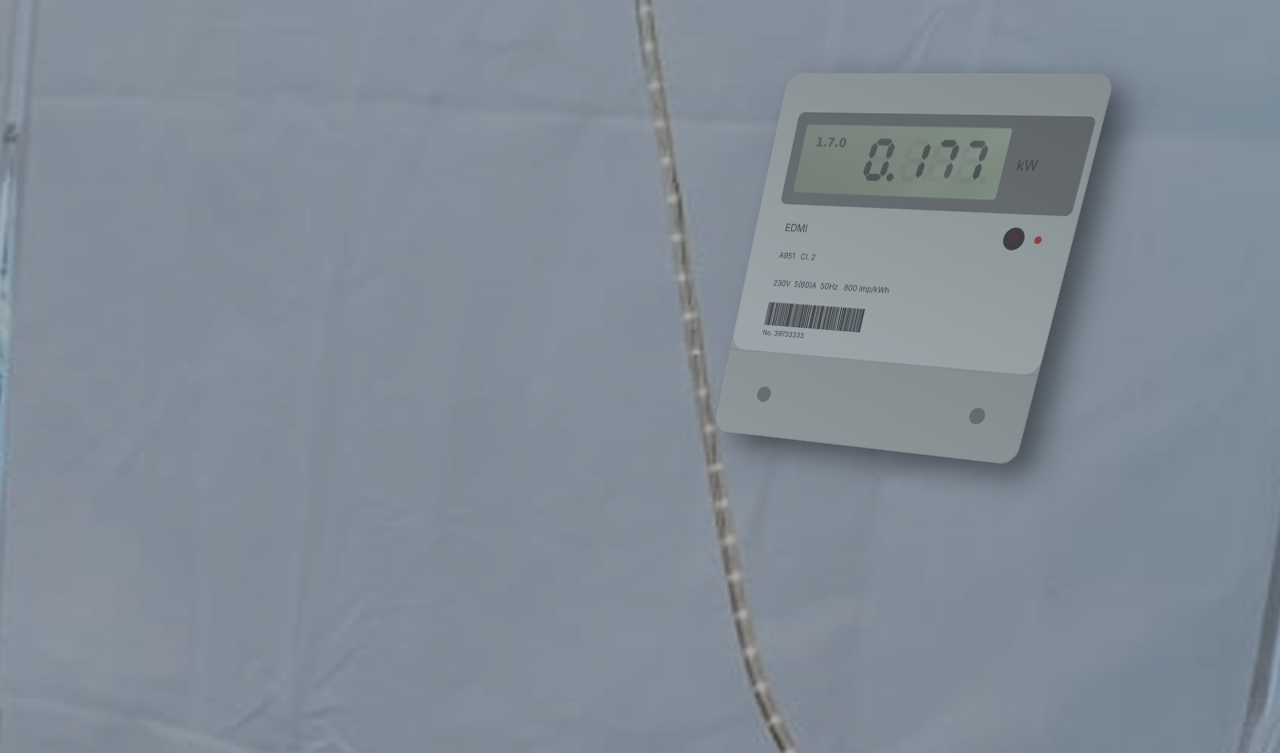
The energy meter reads {"value": 0.177, "unit": "kW"}
